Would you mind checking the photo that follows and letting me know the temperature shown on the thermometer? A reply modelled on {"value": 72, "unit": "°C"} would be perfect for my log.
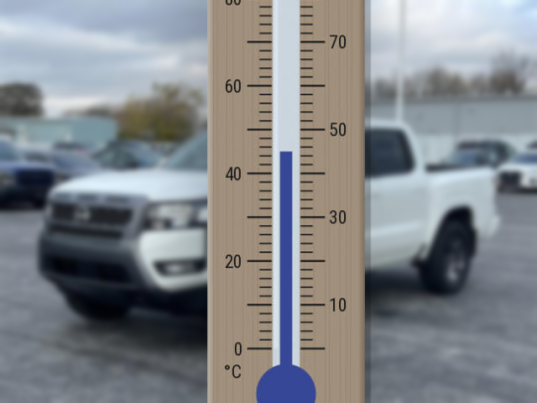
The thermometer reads {"value": 45, "unit": "°C"}
